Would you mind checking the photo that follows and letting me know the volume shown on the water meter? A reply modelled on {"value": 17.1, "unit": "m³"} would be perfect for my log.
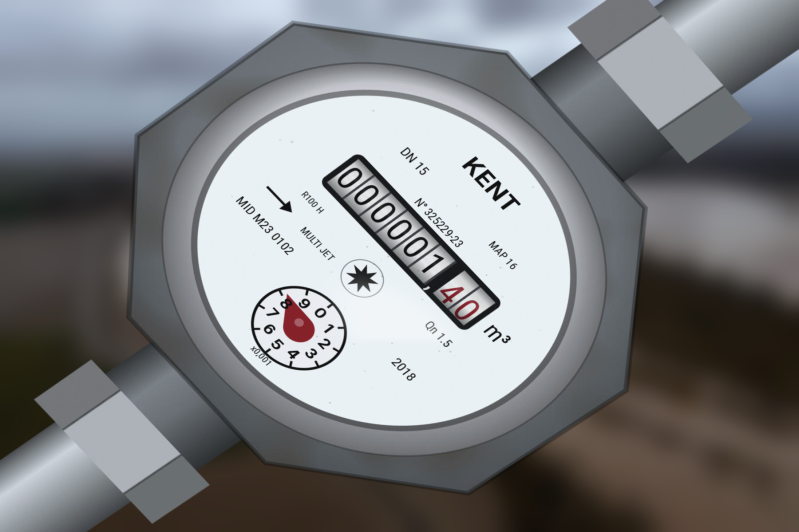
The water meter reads {"value": 1.398, "unit": "m³"}
